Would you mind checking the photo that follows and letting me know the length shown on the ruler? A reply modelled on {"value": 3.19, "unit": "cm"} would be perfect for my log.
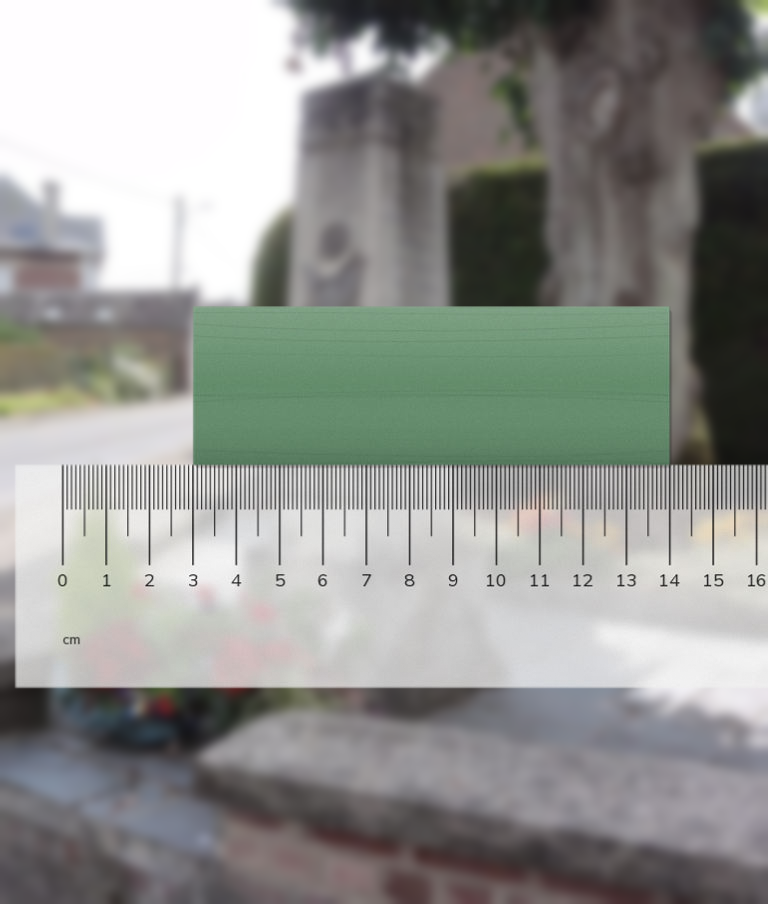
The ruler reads {"value": 11, "unit": "cm"}
